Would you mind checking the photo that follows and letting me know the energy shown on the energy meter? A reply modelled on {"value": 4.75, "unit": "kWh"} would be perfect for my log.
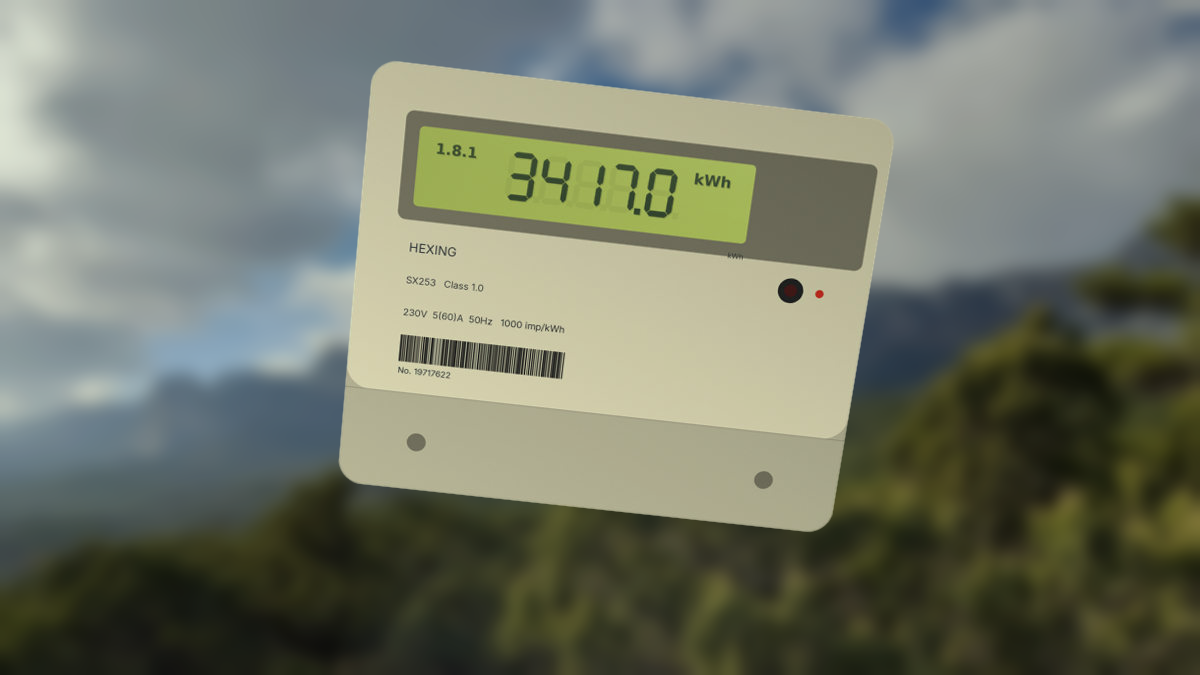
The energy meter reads {"value": 3417.0, "unit": "kWh"}
